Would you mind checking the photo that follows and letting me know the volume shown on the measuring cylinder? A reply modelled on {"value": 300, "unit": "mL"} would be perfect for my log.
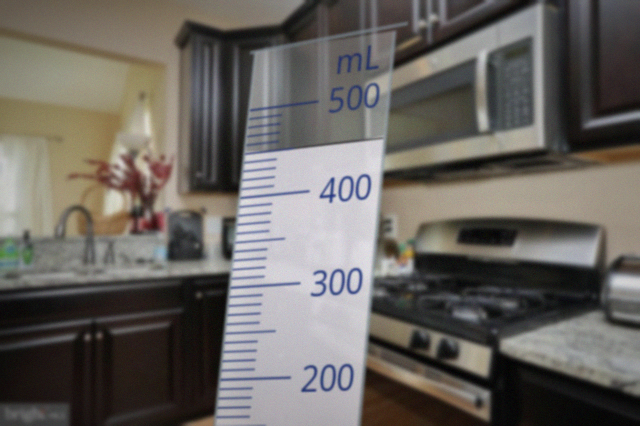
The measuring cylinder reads {"value": 450, "unit": "mL"}
